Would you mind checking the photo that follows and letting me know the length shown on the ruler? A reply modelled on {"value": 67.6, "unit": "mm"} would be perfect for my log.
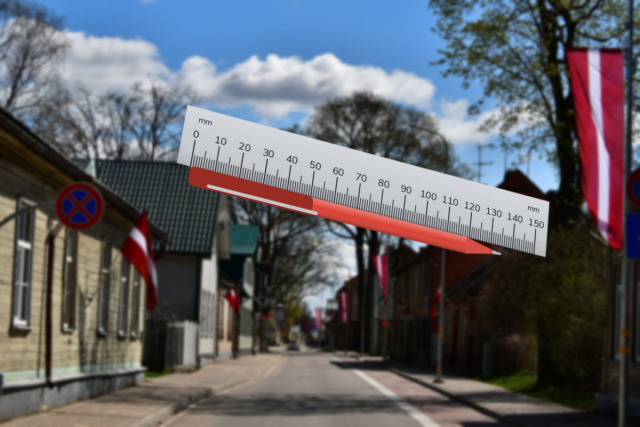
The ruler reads {"value": 135, "unit": "mm"}
